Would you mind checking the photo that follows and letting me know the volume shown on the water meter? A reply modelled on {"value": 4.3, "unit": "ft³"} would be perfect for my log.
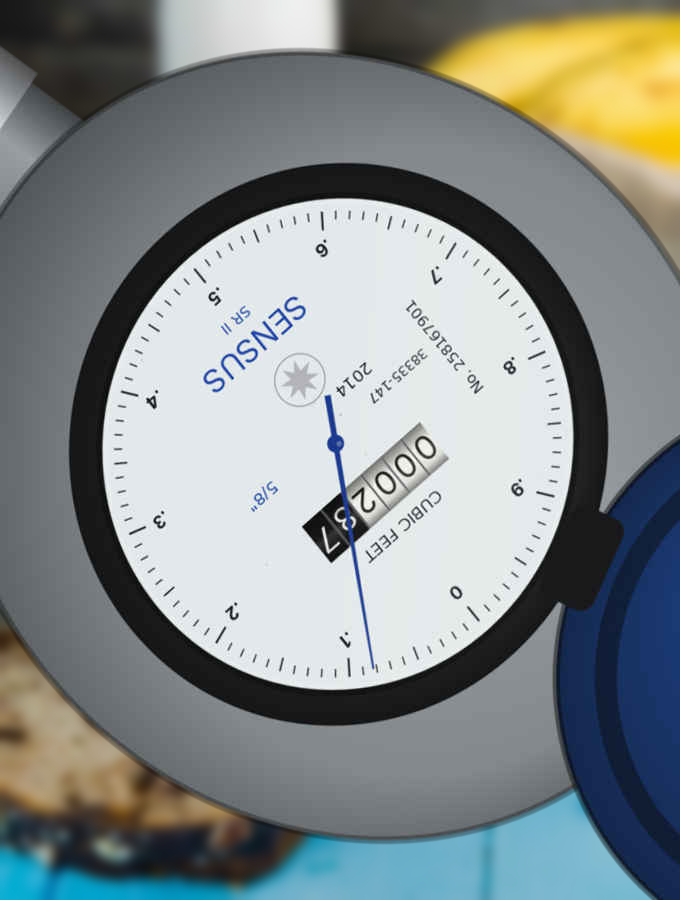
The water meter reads {"value": 287.08, "unit": "ft³"}
